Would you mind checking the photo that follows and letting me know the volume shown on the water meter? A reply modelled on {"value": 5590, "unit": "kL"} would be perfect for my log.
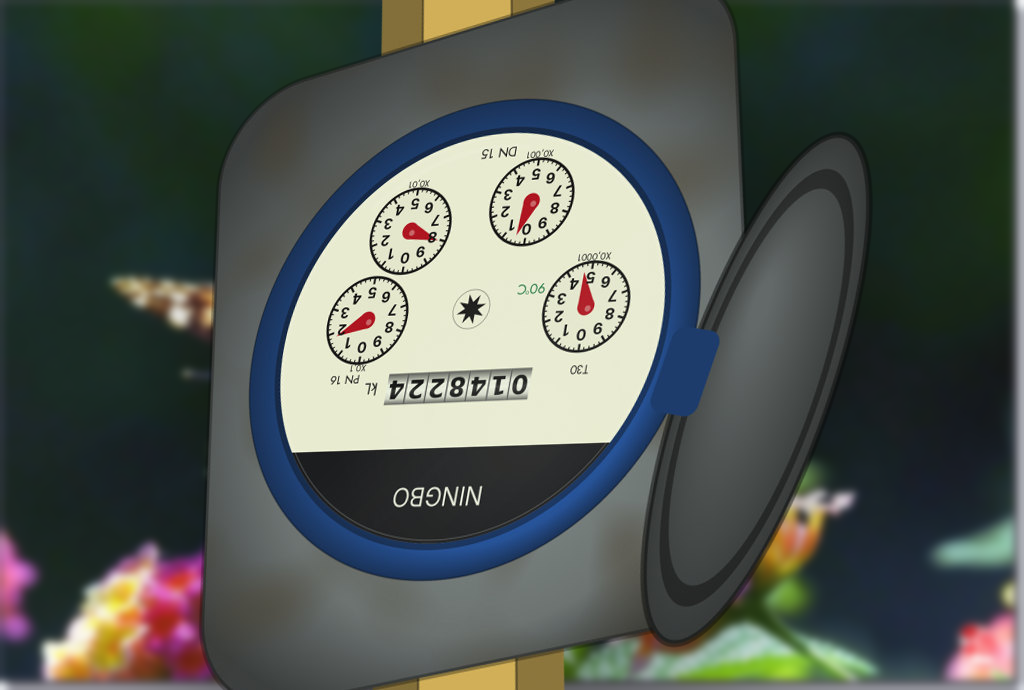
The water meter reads {"value": 148224.1804, "unit": "kL"}
